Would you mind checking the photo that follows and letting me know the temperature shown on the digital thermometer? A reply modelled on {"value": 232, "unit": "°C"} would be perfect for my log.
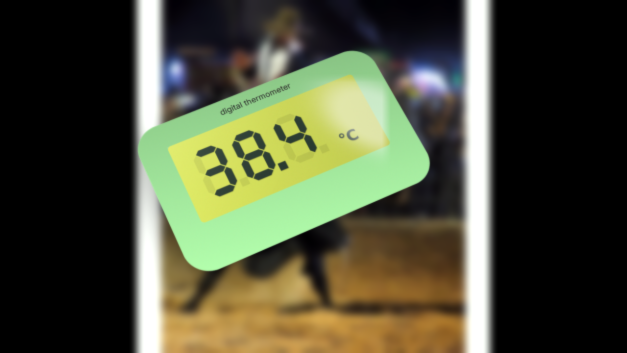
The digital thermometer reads {"value": 38.4, "unit": "°C"}
